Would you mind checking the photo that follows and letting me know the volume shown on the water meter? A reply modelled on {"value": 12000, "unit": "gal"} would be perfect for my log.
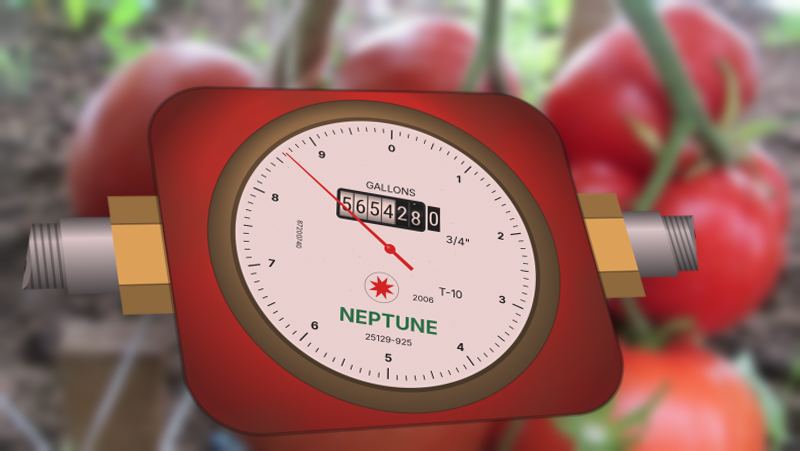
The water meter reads {"value": 5654278.6, "unit": "gal"}
